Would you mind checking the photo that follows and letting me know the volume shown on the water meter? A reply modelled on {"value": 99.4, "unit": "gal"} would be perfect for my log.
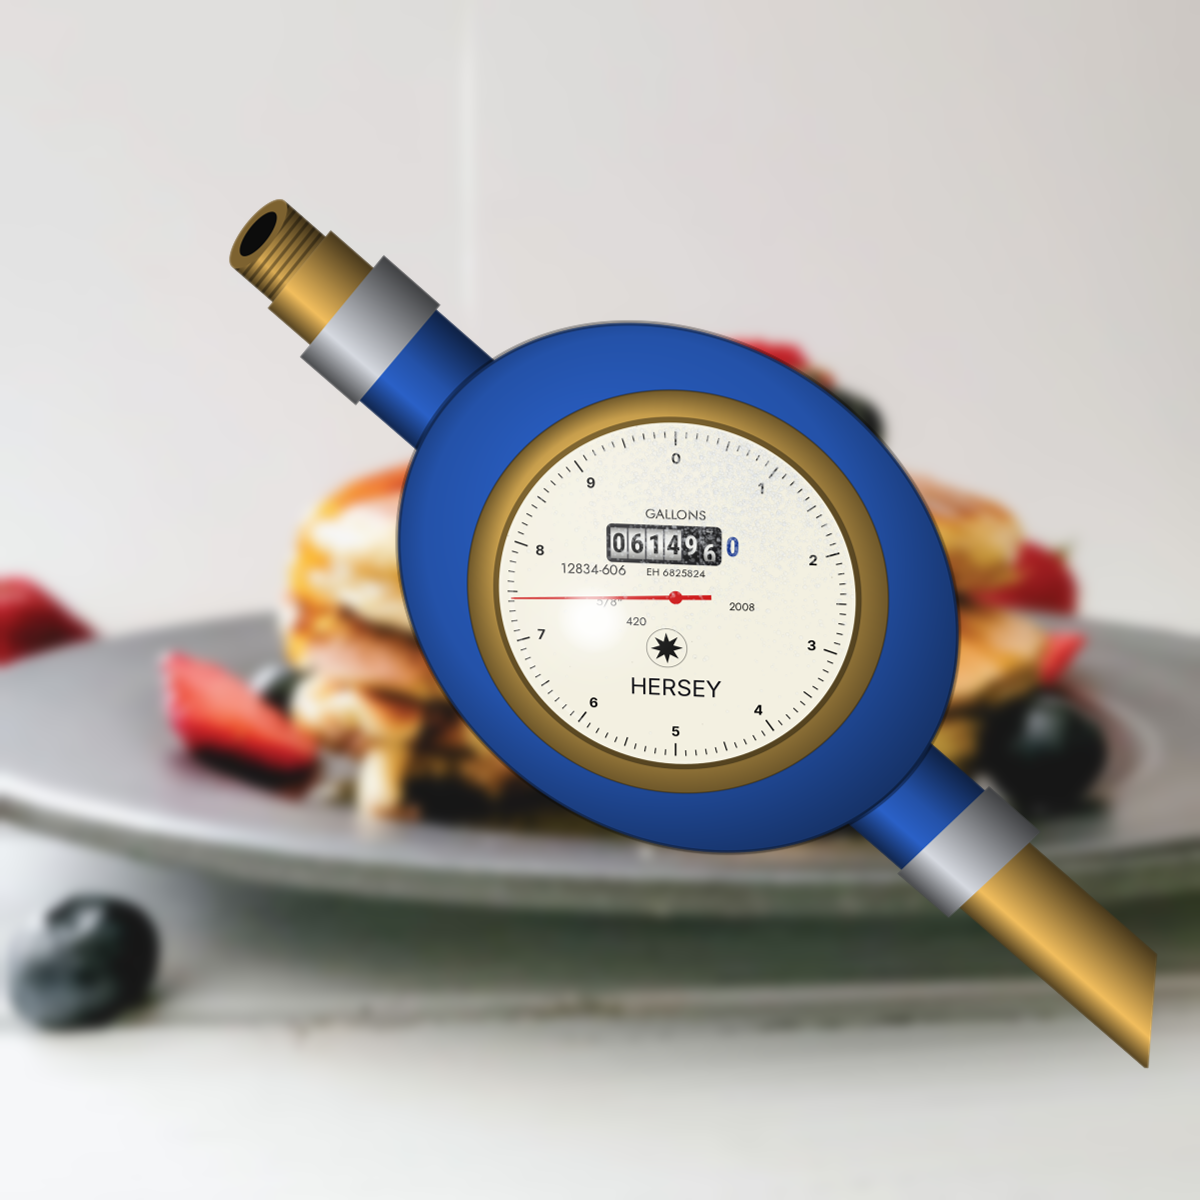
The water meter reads {"value": 614957.4, "unit": "gal"}
